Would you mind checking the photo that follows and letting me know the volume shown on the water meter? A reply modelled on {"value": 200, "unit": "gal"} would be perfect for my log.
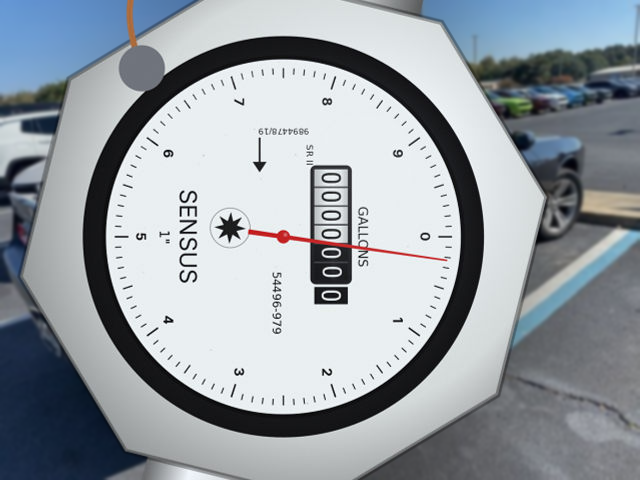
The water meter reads {"value": 0.2, "unit": "gal"}
